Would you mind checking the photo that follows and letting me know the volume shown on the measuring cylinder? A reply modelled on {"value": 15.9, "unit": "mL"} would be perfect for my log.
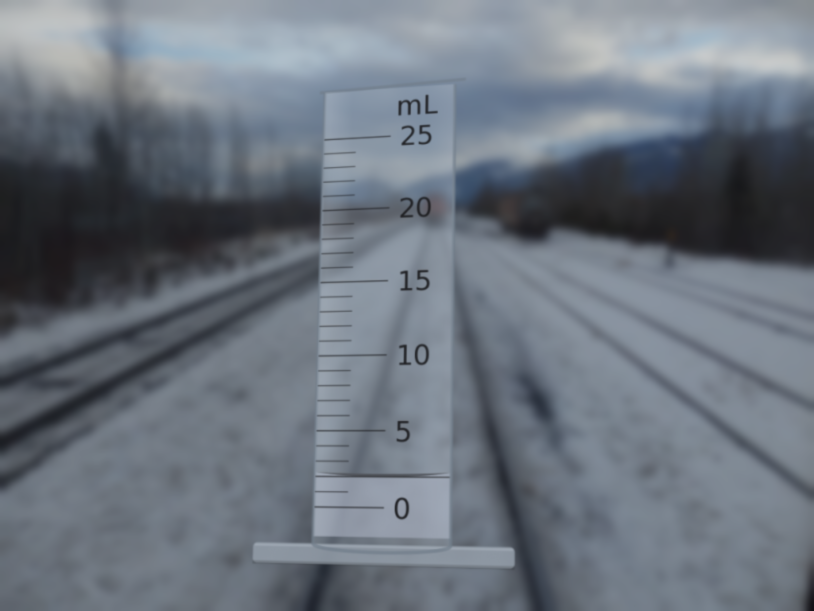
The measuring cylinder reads {"value": 2, "unit": "mL"}
